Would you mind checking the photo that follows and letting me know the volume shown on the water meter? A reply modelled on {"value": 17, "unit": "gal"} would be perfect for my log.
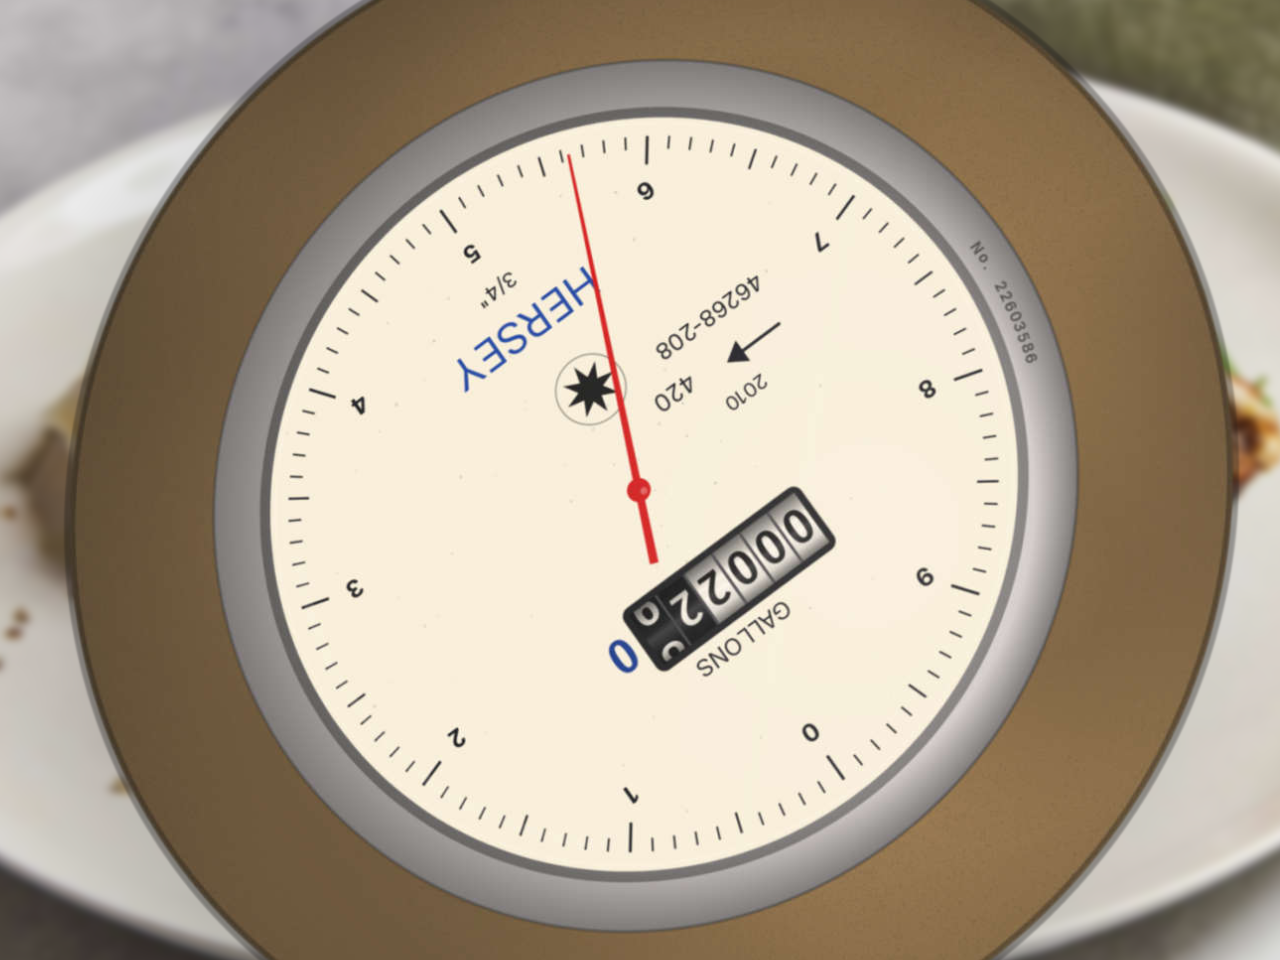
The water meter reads {"value": 2285.6, "unit": "gal"}
